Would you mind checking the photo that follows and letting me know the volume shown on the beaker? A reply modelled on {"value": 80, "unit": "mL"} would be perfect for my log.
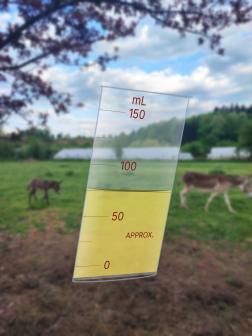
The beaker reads {"value": 75, "unit": "mL"}
